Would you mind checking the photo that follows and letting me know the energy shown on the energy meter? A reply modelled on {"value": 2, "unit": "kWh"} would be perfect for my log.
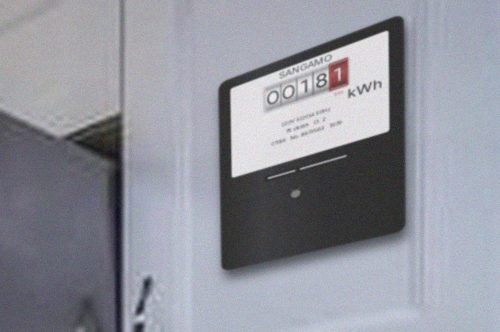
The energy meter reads {"value": 18.1, "unit": "kWh"}
